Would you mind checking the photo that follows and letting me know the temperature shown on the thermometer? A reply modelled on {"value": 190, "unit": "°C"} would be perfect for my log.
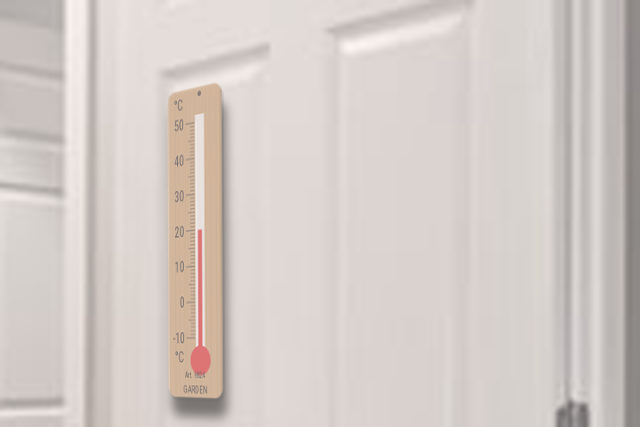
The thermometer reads {"value": 20, "unit": "°C"}
